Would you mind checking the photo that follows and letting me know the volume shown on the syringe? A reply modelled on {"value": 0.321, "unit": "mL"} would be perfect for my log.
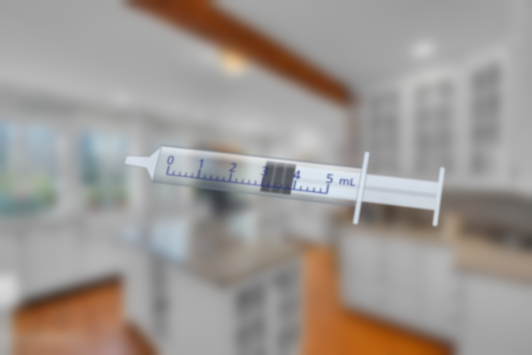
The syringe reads {"value": 3, "unit": "mL"}
